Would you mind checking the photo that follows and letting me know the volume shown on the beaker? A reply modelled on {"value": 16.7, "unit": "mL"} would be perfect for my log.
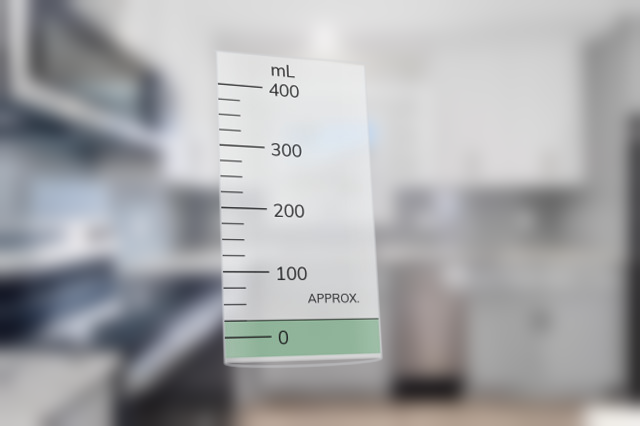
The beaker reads {"value": 25, "unit": "mL"}
